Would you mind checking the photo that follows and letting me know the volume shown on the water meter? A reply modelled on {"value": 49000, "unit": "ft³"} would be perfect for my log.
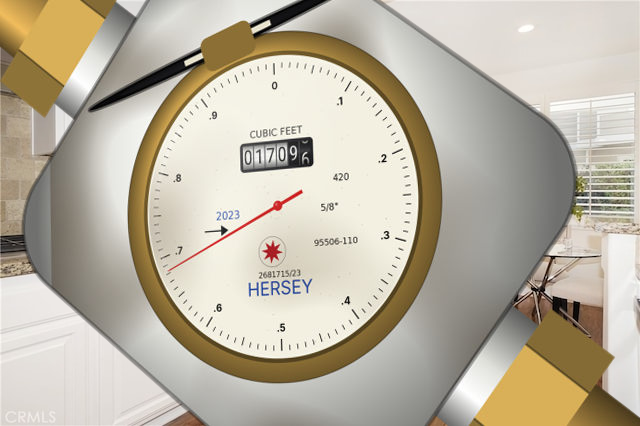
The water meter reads {"value": 17095.68, "unit": "ft³"}
